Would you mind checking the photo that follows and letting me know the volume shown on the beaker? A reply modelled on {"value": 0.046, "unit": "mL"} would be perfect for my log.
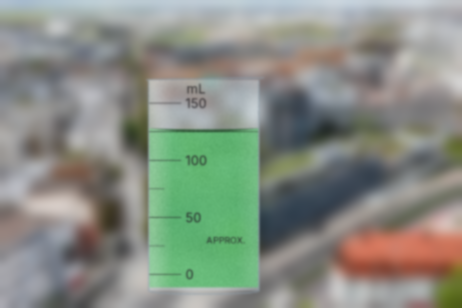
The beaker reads {"value": 125, "unit": "mL"}
